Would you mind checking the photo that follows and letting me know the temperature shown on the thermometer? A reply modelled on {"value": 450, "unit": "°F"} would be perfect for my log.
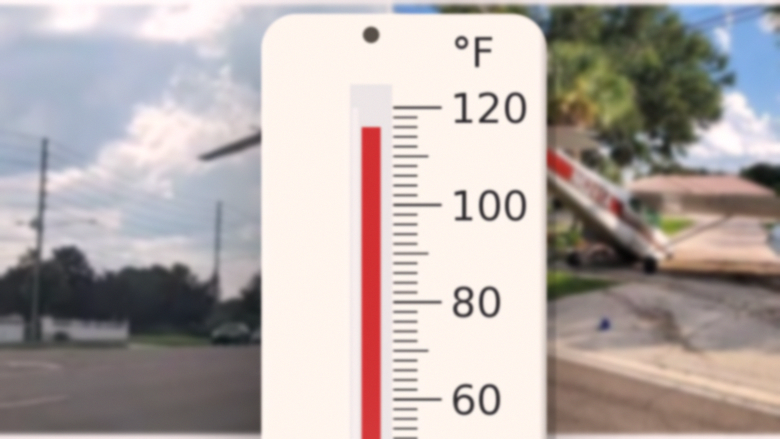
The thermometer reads {"value": 116, "unit": "°F"}
